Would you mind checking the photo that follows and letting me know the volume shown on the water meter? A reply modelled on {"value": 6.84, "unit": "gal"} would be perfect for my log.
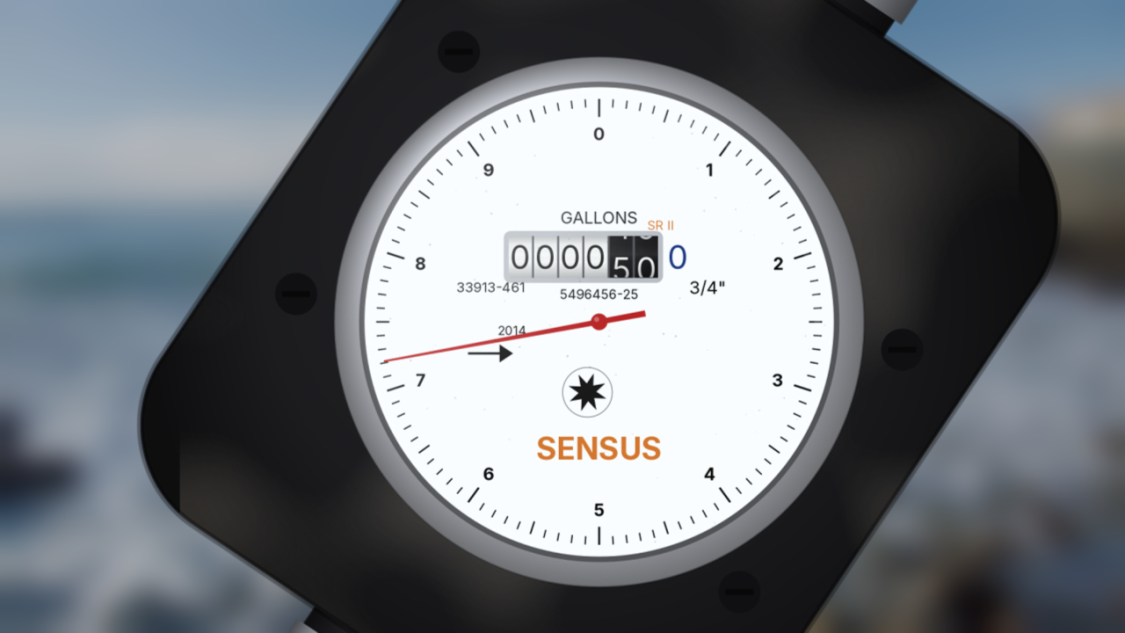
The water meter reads {"value": 497.2, "unit": "gal"}
